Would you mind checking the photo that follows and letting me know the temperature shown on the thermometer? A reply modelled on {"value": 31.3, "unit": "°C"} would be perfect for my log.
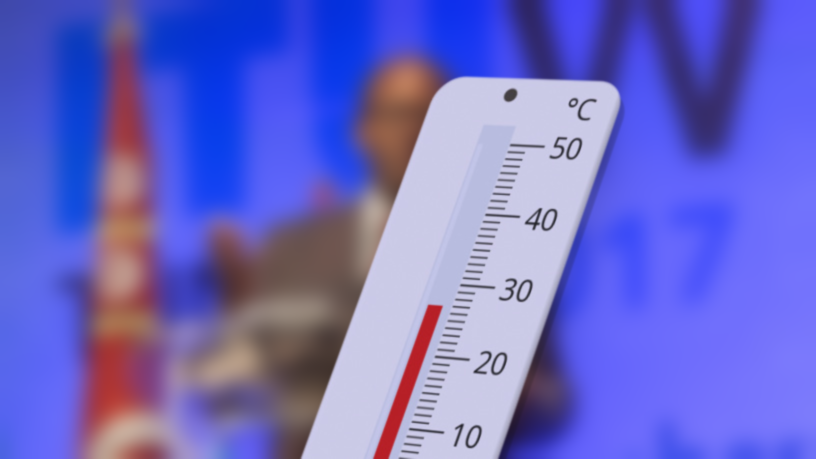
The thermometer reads {"value": 27, "unit": "°C"}
